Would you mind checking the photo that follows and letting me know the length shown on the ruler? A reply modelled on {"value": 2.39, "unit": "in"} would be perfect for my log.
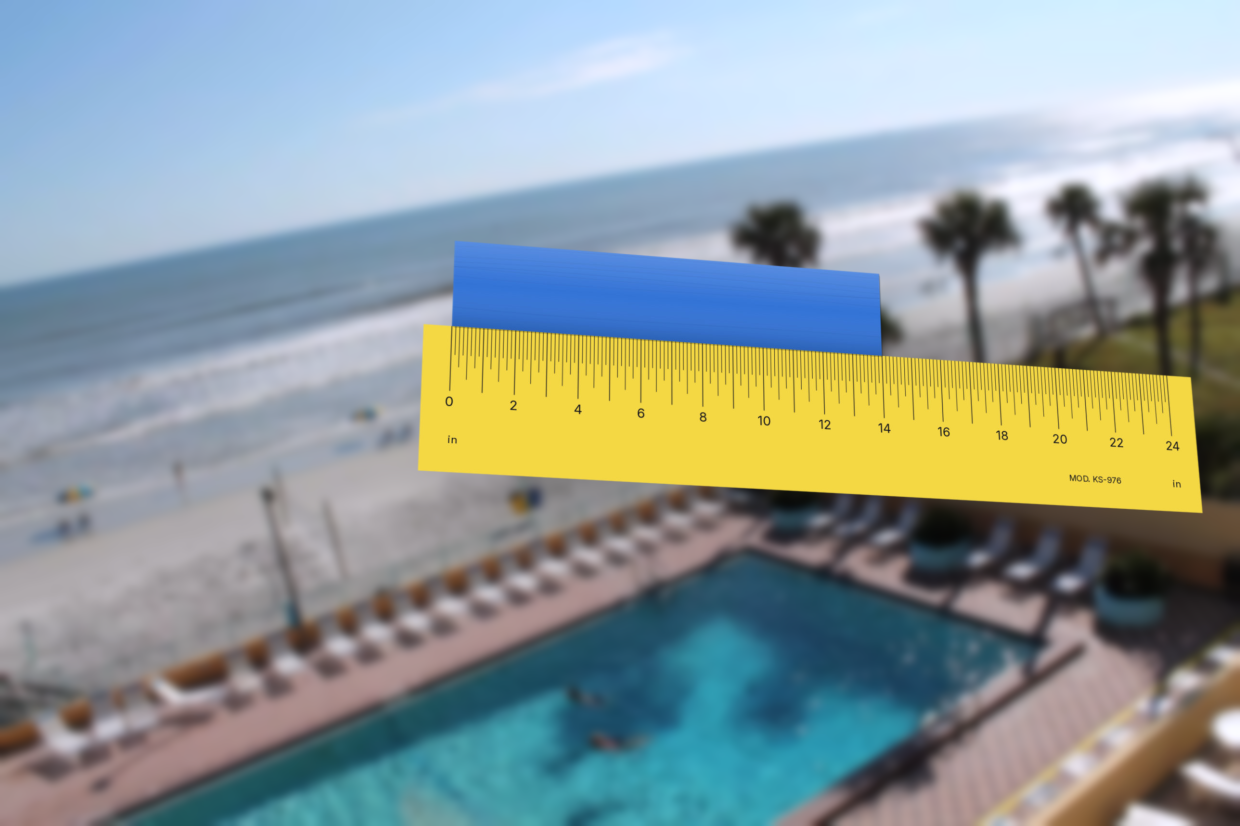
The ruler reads {"value": 14, "unit": "in"}
